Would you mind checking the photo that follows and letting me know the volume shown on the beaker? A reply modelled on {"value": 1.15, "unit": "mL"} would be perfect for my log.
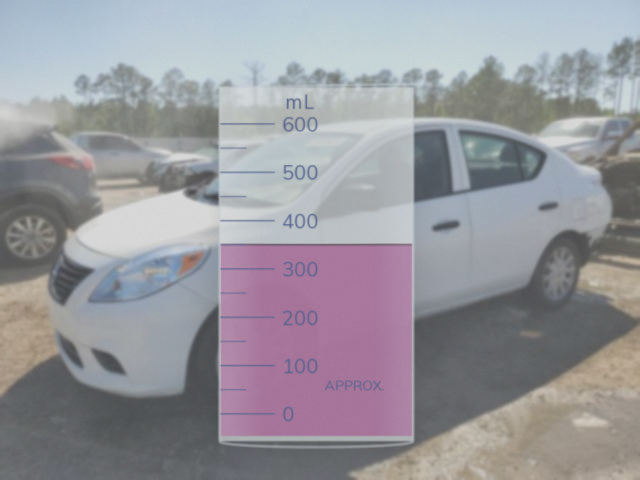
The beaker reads {"value": 350, "unit": "mL"}
